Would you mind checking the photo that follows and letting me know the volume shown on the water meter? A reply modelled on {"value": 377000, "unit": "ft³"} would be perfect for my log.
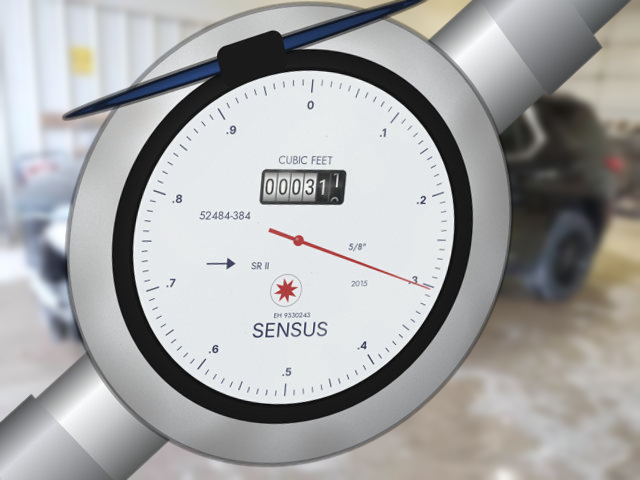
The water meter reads {"value": 311.30, "unit": "ft³"}
